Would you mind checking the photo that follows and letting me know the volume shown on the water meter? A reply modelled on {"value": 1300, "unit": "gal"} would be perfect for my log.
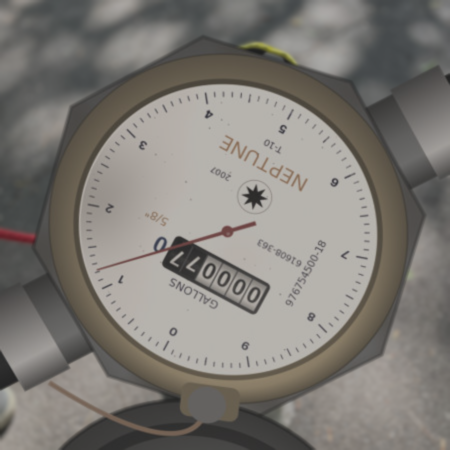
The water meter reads {"value": 771.2, "unit": "gal"}
